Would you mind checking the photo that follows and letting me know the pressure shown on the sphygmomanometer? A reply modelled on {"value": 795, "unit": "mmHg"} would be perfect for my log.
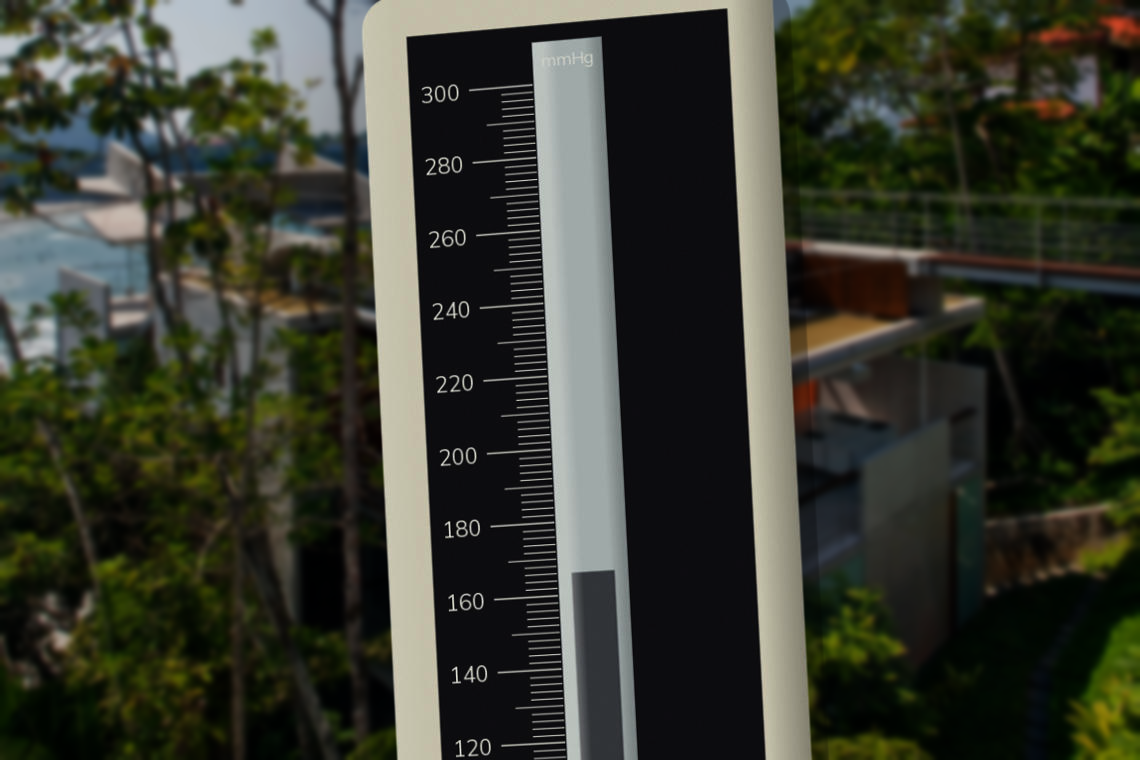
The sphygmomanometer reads {"value": 166, "unit": "mmHg"}
